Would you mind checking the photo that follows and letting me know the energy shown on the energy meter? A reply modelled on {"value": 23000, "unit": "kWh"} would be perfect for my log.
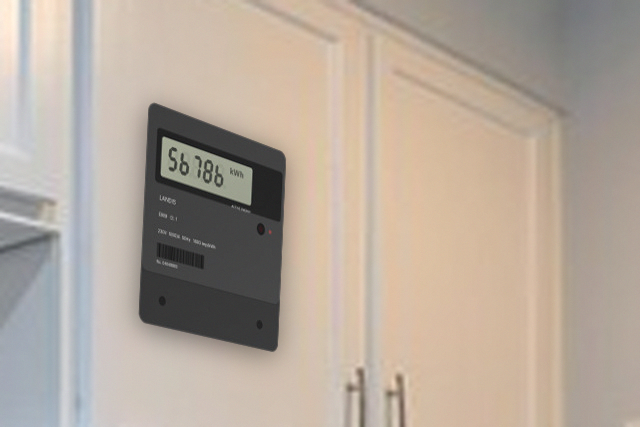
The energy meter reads {"value": 56786, "unit": "kWh"}
